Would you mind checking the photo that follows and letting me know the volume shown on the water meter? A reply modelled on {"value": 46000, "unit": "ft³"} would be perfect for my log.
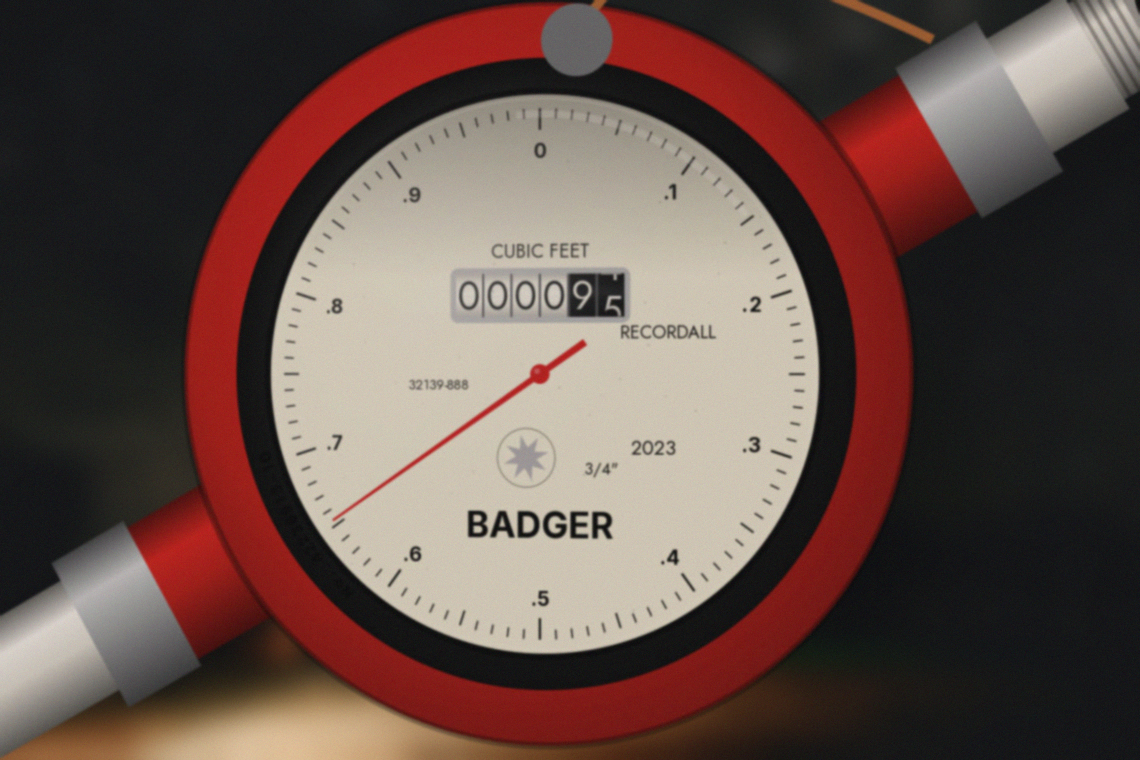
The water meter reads {"value": 94.65, "unit": "ft³"}
